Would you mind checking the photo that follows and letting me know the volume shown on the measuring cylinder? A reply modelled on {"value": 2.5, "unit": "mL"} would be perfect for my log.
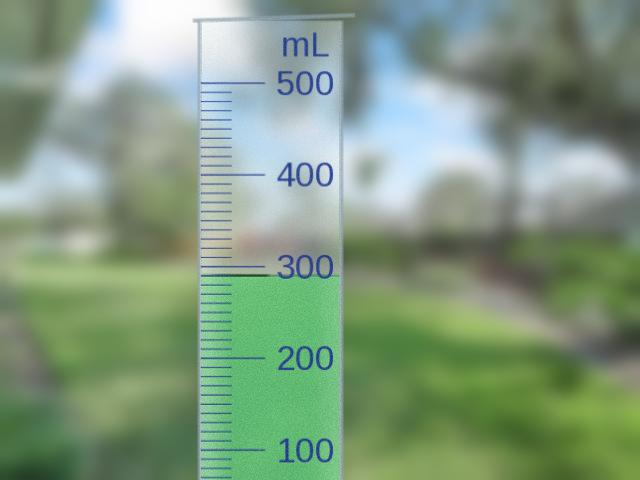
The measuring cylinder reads {"value": 290, "unit": "mL"}
